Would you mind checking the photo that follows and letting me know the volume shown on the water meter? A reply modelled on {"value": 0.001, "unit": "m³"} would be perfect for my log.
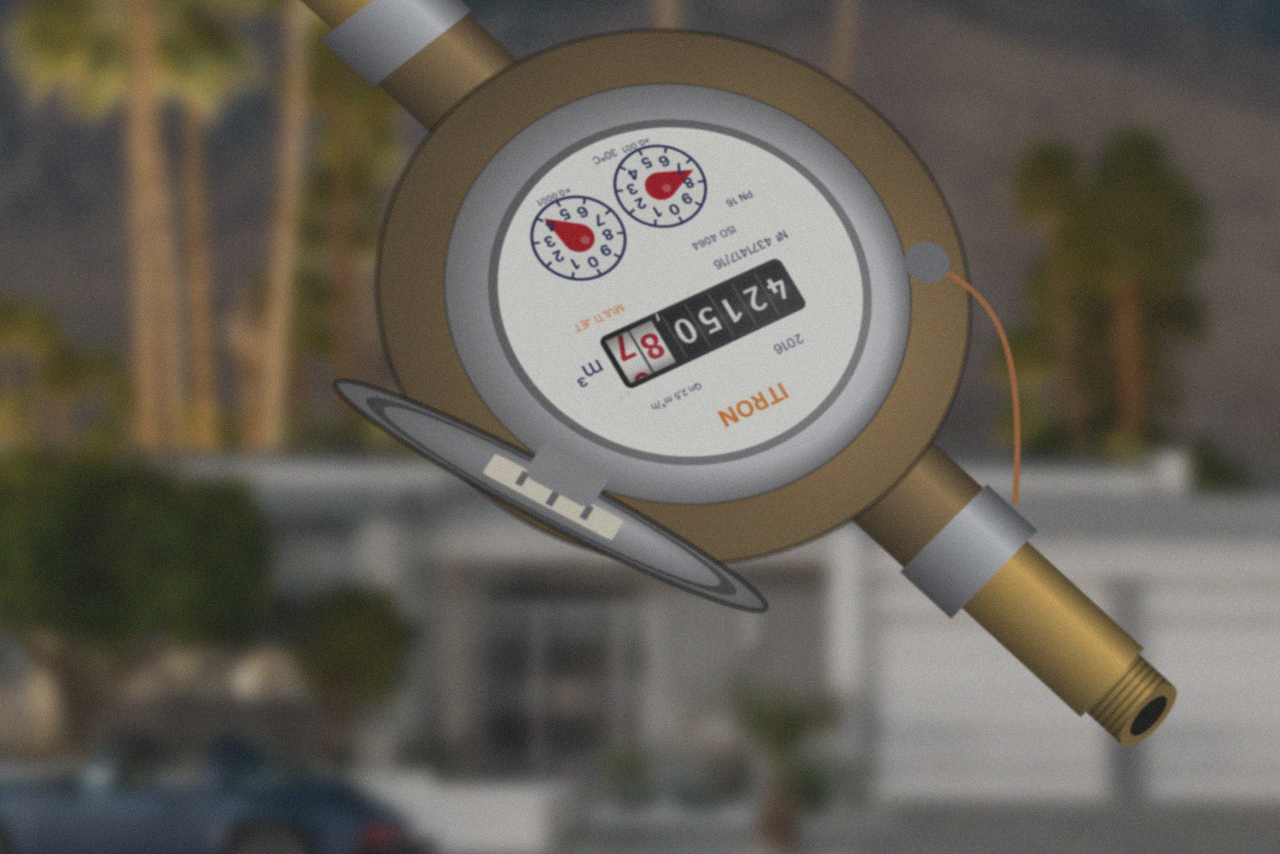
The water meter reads {"value": 42150.8674, "unit": "m³"}
